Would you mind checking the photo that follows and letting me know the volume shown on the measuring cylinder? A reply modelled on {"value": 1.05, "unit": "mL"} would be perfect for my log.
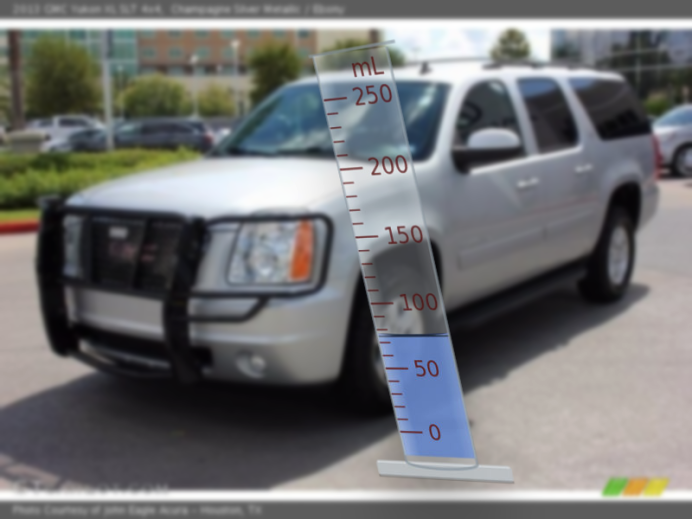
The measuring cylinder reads {"value": 75, "unit": "mL"}
